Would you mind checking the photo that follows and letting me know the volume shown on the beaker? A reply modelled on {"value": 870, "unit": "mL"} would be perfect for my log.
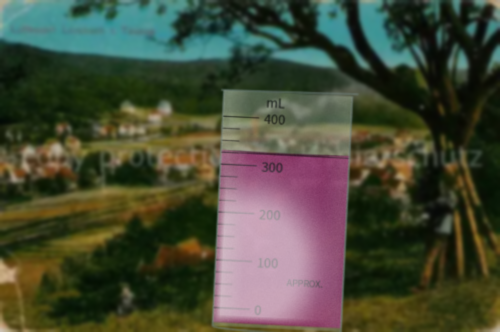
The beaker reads {"value": 325, "unit": "mL"}
